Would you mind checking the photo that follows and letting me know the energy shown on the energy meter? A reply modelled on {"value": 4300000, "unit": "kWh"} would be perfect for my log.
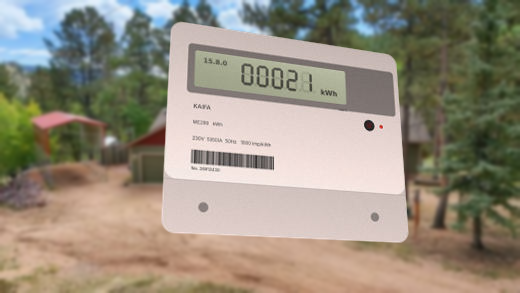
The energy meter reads {"value": 21, "unit": "kWh"}
